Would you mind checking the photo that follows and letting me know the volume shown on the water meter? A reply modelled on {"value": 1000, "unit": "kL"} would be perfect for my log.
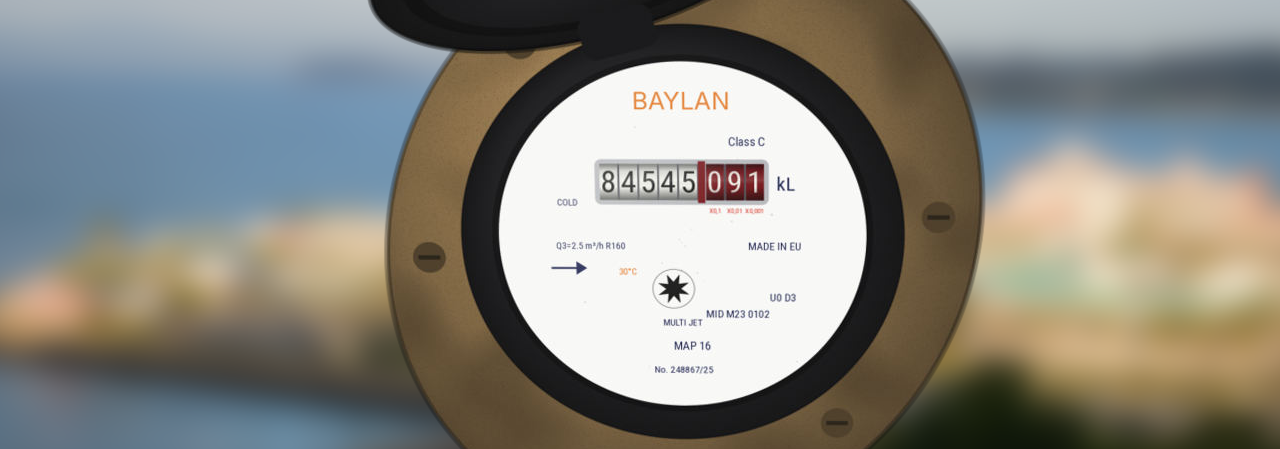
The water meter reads {"value": 84545.091, "unit": "kL"}
